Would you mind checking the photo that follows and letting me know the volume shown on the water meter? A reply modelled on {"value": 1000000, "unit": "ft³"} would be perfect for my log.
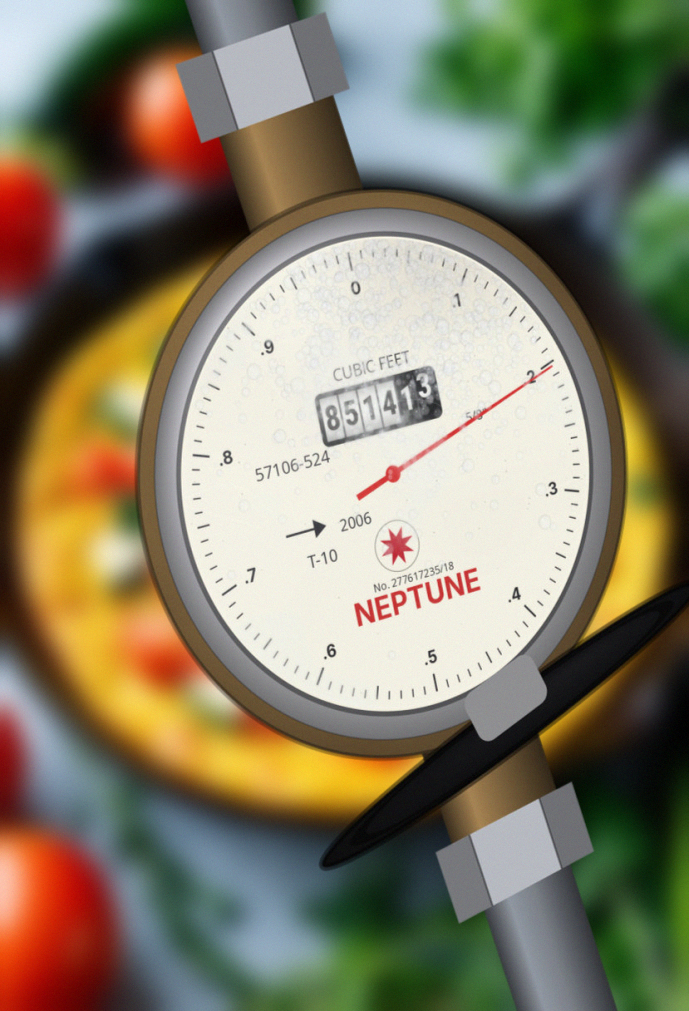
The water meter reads {"value": 851413.20, "unit": "ft³"}
